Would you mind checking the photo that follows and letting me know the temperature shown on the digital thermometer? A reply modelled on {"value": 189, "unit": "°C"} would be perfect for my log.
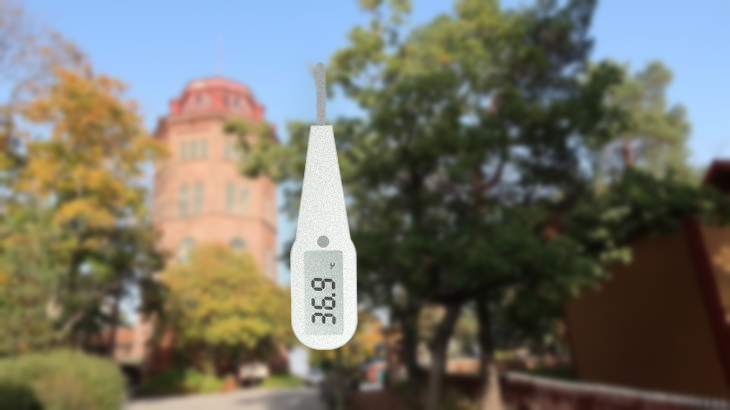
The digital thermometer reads {"value": 36.9, "unit": "°C"}
